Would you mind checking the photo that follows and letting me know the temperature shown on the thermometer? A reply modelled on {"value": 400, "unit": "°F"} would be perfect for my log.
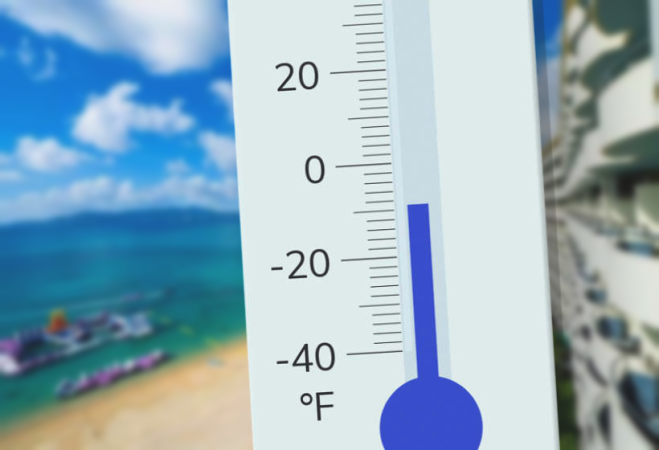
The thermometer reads {"value": -9, "unit": "°F"}
